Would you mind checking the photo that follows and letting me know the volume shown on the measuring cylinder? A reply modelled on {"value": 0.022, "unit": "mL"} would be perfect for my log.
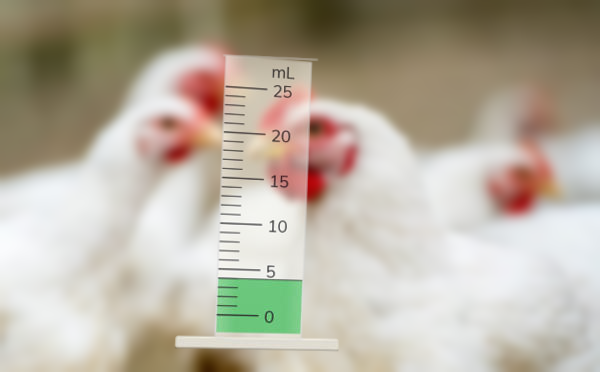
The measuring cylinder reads {"value": 4, "unit": "mL"}
